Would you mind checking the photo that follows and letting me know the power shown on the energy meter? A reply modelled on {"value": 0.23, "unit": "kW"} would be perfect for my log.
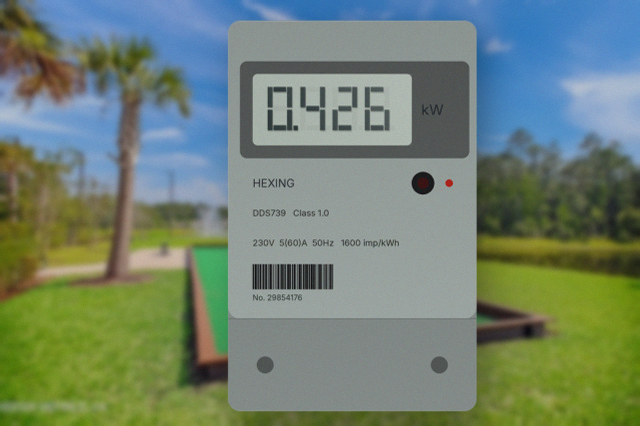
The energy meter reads {"value": 0.426, "unit": "kW"}
